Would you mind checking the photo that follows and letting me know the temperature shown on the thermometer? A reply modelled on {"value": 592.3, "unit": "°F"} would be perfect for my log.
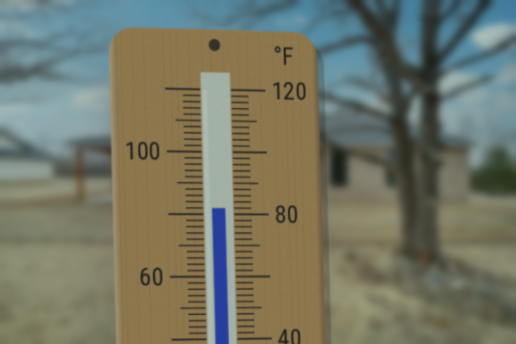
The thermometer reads {"value": 82, "unit": "°F"}
